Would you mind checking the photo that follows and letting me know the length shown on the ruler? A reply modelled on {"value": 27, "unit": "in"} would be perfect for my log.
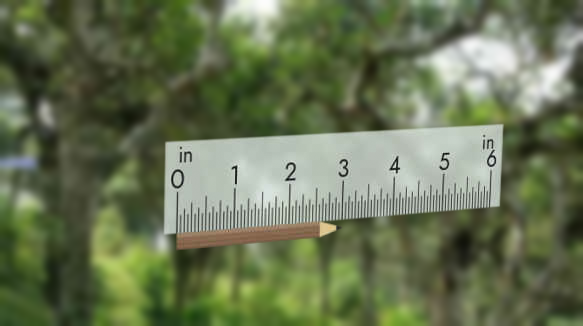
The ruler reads {"value": 3, "unit": "in"}
